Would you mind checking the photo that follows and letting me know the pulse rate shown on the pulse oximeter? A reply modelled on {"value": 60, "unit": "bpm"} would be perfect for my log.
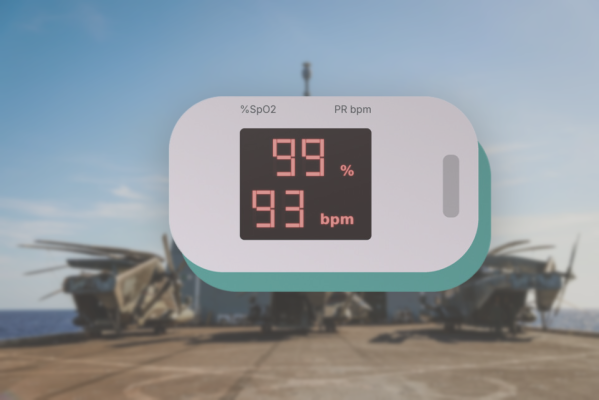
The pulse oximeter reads {"value": 93, "unit": "bpm"}
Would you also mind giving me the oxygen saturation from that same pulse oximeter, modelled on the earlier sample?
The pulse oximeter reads {"value": 99, "unit": "%"}
